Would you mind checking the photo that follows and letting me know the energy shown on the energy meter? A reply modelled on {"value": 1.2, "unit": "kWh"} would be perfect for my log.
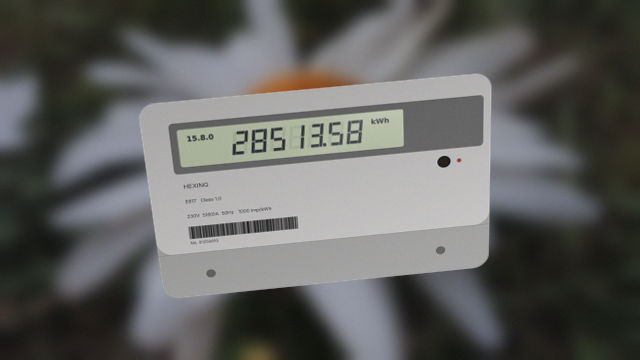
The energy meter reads {"value": 28513.58, "unit": "kWh"}
